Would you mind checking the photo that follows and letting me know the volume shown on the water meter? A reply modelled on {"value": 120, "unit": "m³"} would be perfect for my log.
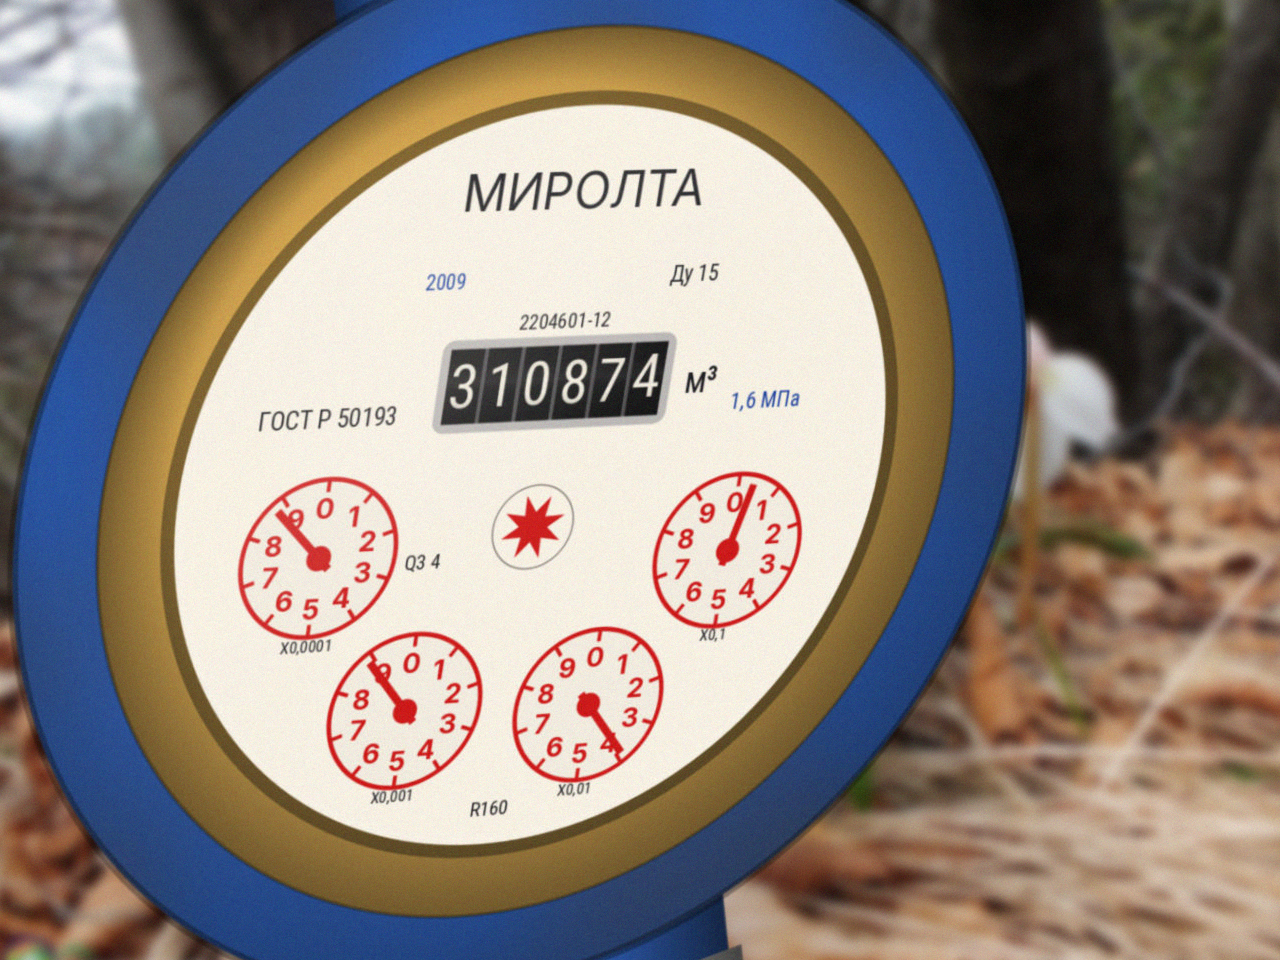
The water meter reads {"value": 310874.0388, "unit": "m³"}
